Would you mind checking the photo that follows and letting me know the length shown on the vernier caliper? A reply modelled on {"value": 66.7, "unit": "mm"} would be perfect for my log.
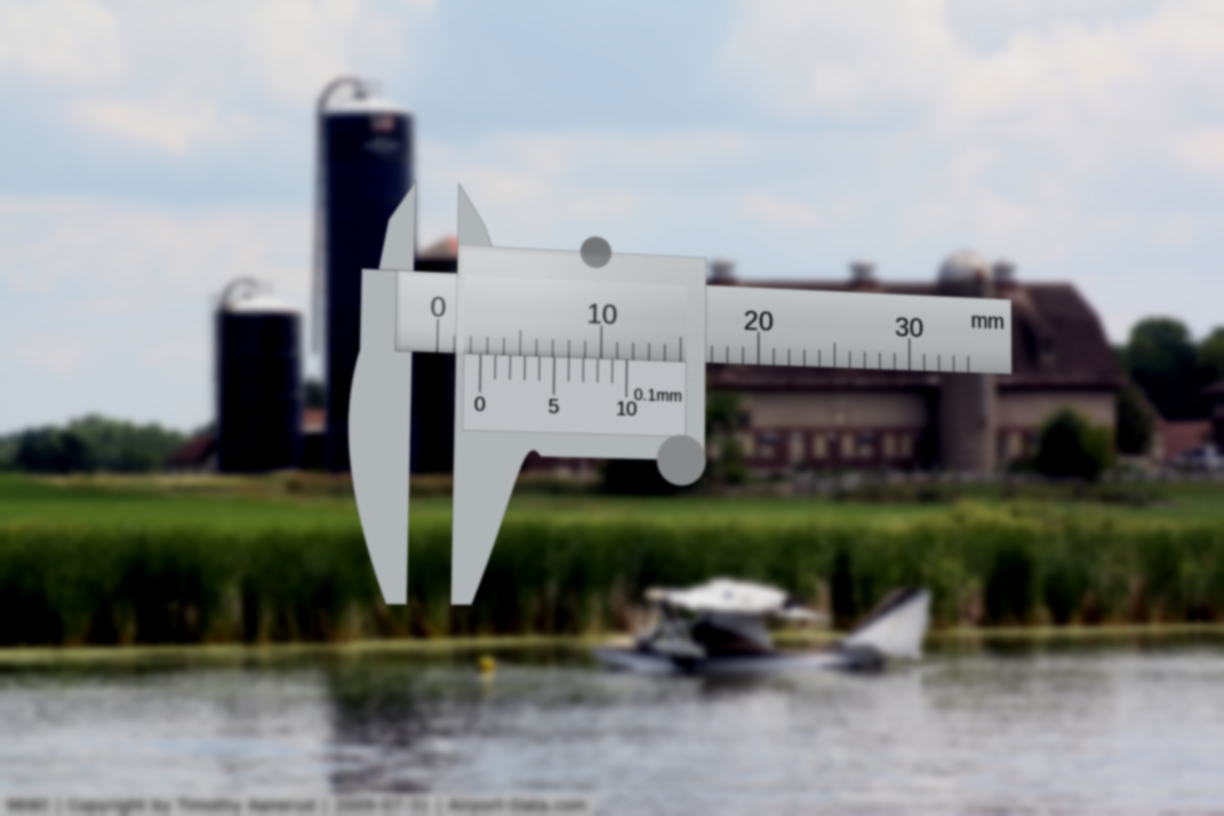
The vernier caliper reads {"value": 2.6, "unit": "mm"}
